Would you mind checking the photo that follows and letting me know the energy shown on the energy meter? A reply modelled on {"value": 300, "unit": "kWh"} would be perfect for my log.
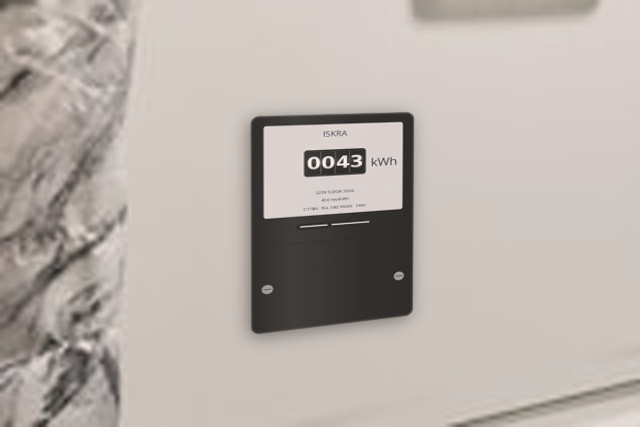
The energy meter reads {"value": 43, "unit": "kWh"}
